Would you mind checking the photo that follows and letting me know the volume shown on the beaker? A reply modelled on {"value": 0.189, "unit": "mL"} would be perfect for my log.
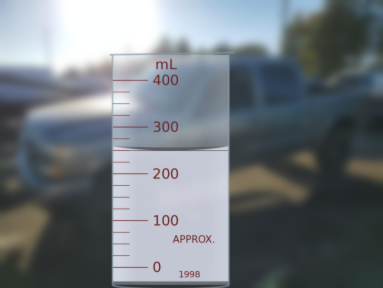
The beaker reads {"value": 250, "unit": "mL"}
